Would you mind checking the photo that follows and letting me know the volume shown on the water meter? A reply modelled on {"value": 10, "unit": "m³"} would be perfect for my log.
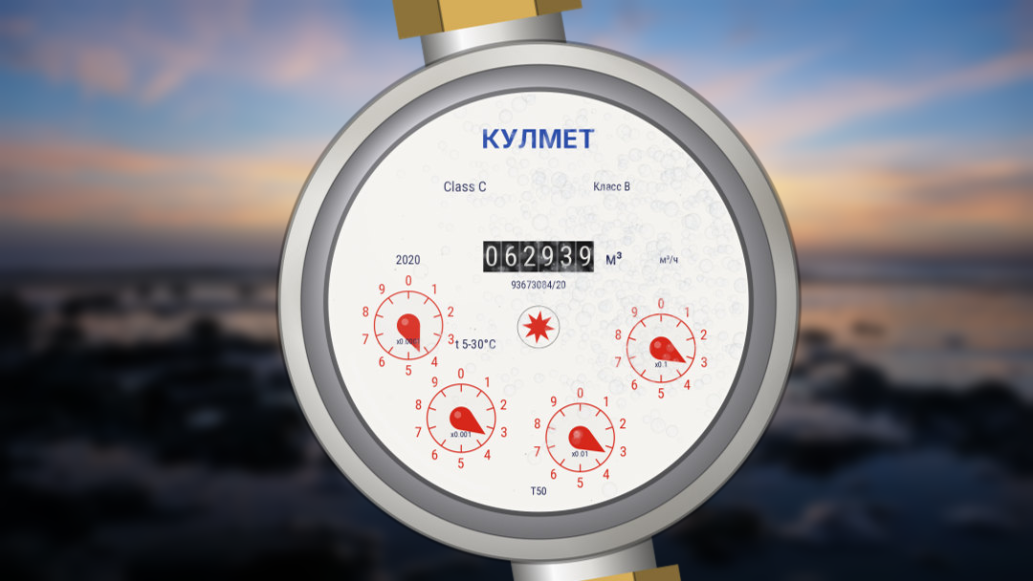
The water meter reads {"value": 62939.3334, "unit": "m³"}
